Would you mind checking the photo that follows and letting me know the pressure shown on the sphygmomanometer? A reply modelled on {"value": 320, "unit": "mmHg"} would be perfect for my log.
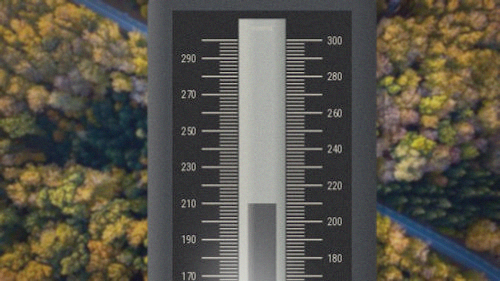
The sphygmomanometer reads {"value": 210, "unit": "mmHg"}
